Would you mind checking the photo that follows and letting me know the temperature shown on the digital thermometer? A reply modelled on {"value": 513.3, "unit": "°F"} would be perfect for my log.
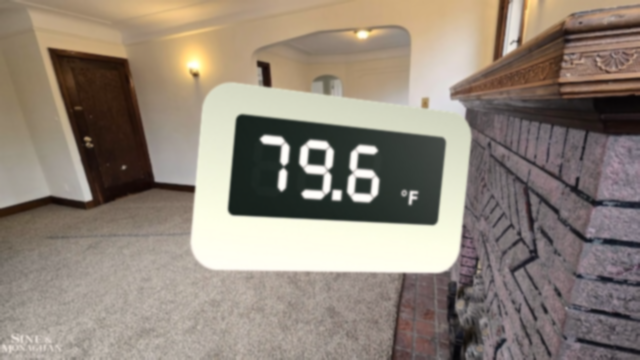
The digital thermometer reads {"value": 79.6, "unit": "°F"}
